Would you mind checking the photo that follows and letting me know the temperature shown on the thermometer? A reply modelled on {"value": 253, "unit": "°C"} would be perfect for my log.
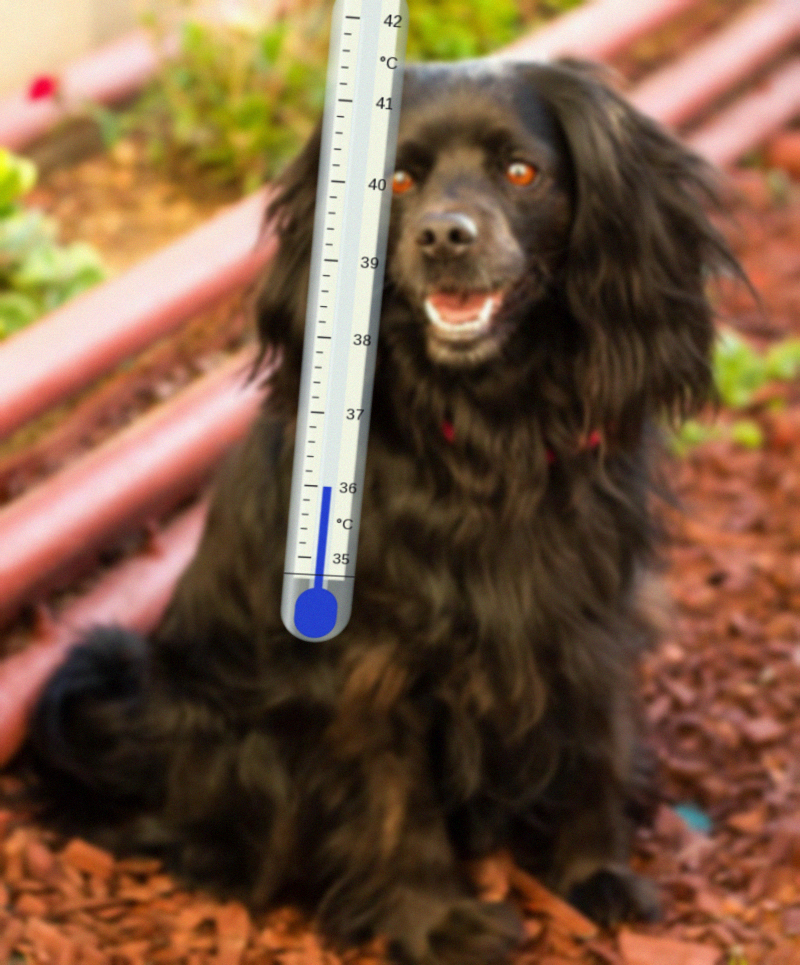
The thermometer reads {"value": 36, "unit": "°C"}
